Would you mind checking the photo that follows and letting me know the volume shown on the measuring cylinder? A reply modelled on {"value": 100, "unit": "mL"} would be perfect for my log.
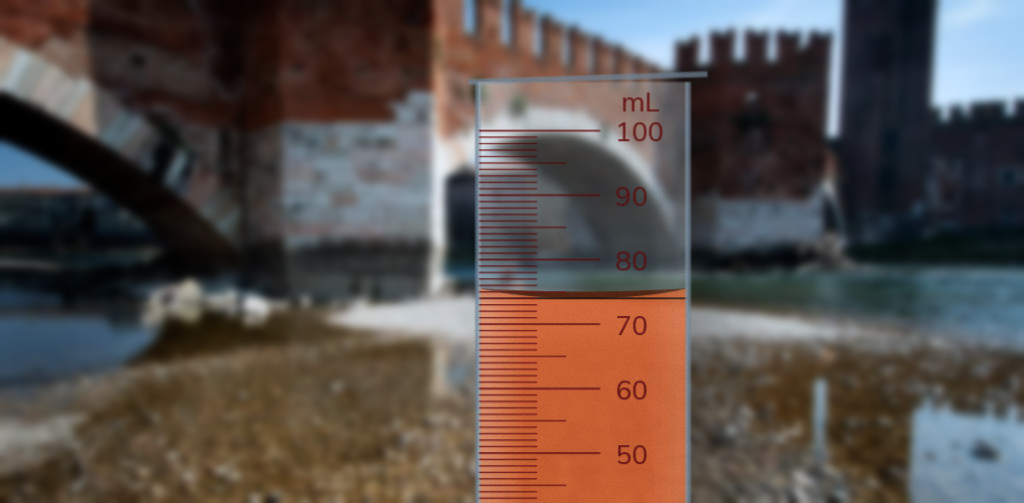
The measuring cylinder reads {"value": 74, "unit": "mL"}
